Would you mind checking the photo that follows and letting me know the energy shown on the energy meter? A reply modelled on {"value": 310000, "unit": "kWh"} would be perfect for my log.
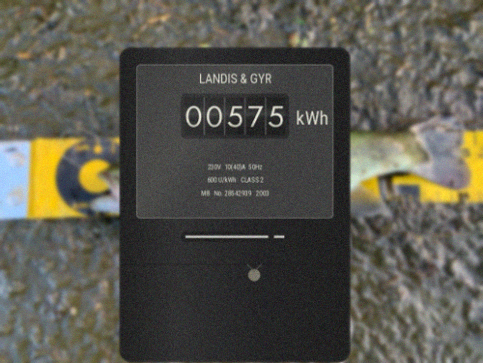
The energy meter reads {"value": 575, "unit": "kWh"}
